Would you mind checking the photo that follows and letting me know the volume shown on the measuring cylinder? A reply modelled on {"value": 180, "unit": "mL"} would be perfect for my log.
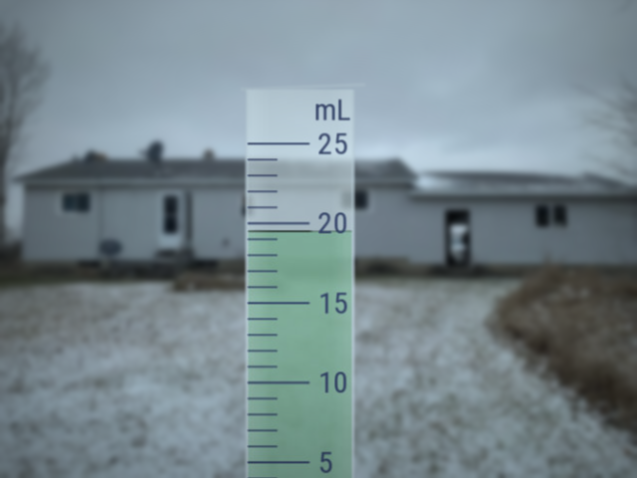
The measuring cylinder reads {"value": 19.5, "unit": "mL"}
